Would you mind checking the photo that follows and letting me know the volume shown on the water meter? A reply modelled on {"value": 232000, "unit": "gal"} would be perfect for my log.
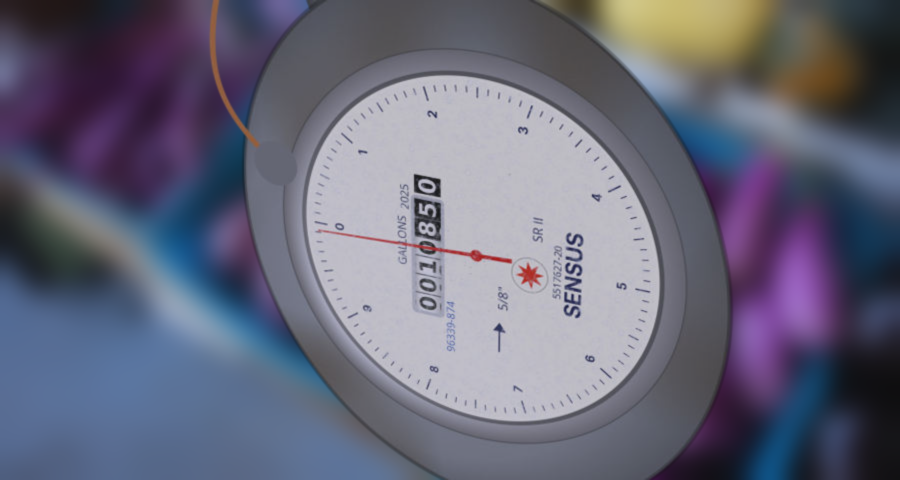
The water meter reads {"value": 10849.9, "unit": "gal"}
